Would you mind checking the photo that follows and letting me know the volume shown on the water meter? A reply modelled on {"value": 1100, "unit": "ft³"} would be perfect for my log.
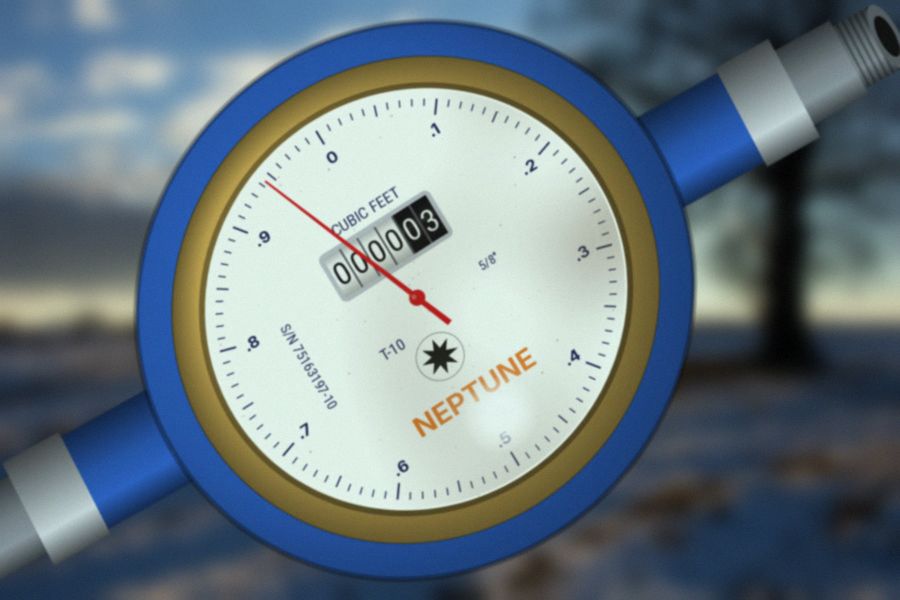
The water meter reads {"value": 2.94, "unit": "ft³"}
